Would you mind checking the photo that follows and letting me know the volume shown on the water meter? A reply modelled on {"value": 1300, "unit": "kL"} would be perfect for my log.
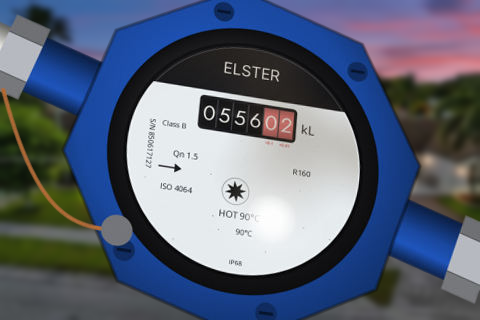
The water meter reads {"value": 556.02, "unit": "kL"}
